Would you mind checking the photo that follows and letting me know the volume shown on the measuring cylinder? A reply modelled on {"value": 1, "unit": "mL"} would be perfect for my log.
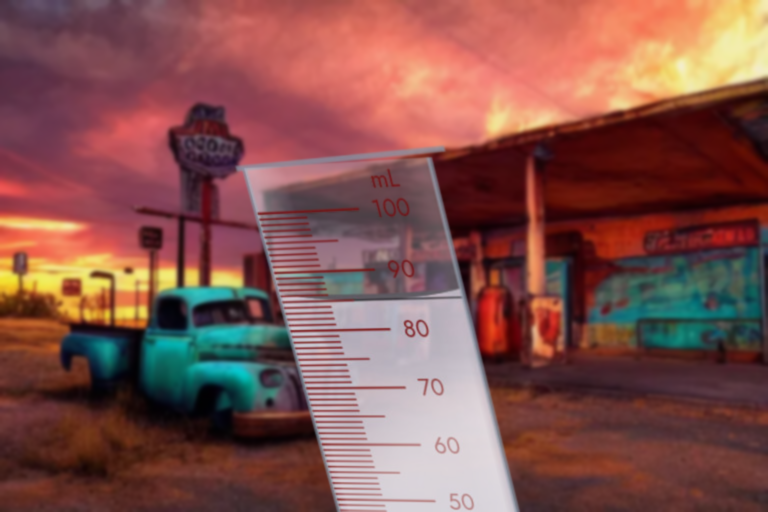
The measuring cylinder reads {"value": 85, "unit": "mL"}
